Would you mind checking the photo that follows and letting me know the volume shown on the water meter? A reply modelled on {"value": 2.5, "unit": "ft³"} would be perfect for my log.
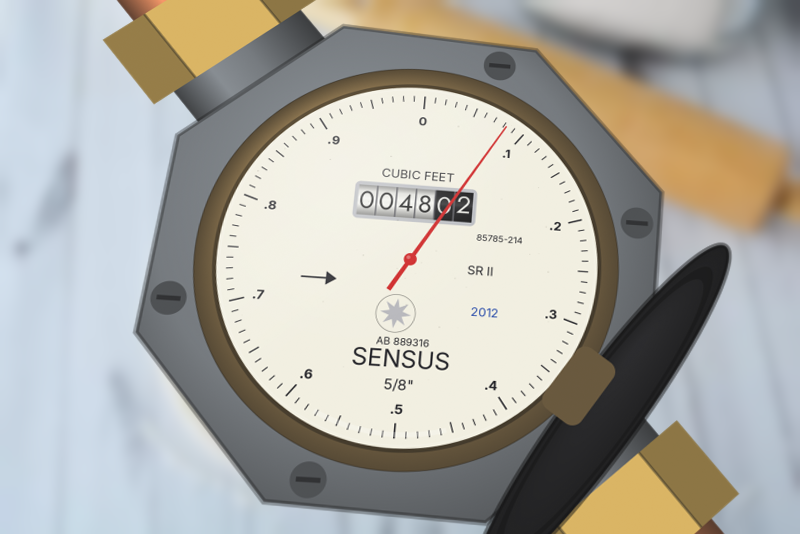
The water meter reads {"value": 4802.08, "unit": "ft³"}
